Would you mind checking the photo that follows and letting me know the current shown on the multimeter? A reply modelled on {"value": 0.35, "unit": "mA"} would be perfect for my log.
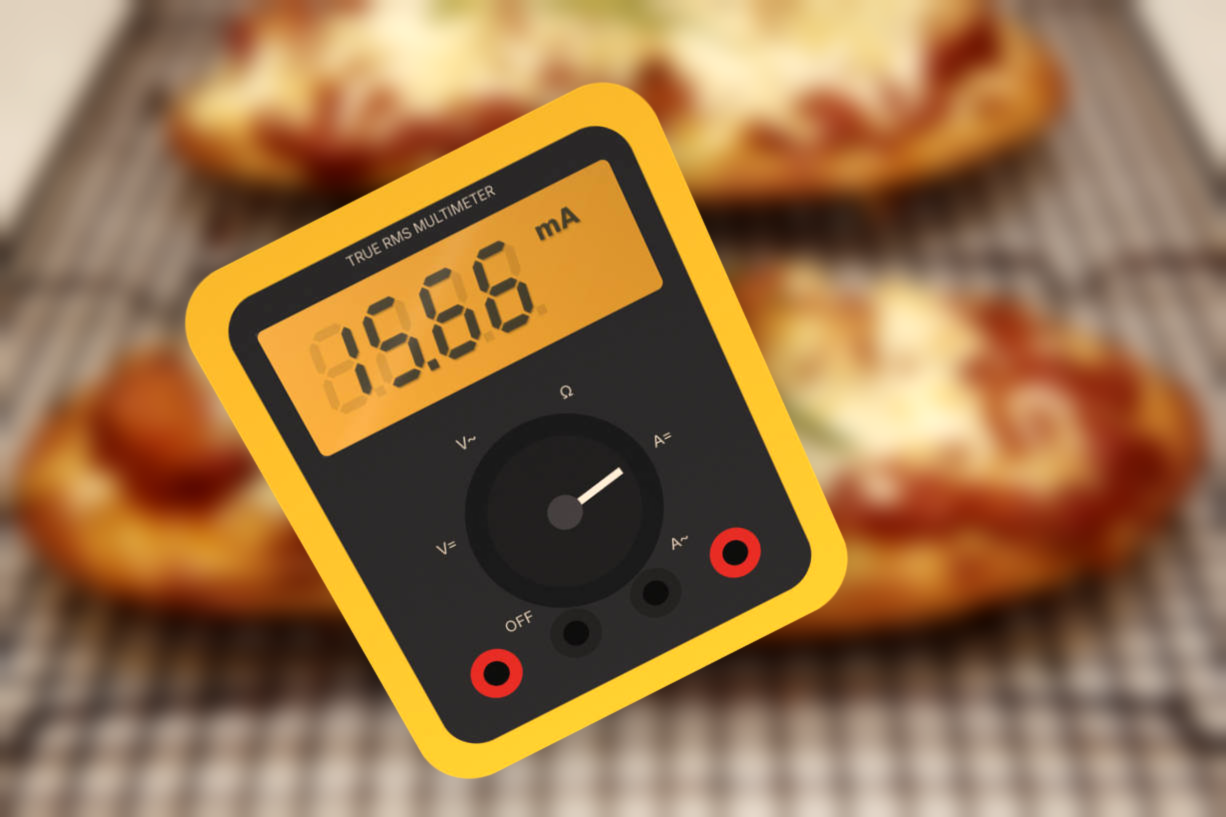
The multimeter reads {"value": 15.66, "unit": "mA"}
